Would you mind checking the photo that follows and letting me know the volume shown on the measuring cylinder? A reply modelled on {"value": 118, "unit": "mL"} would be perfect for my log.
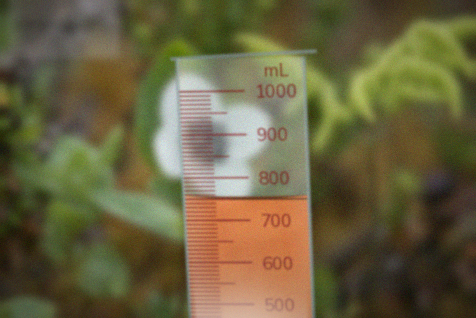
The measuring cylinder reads {"value": 750, "unit": "mL"}
